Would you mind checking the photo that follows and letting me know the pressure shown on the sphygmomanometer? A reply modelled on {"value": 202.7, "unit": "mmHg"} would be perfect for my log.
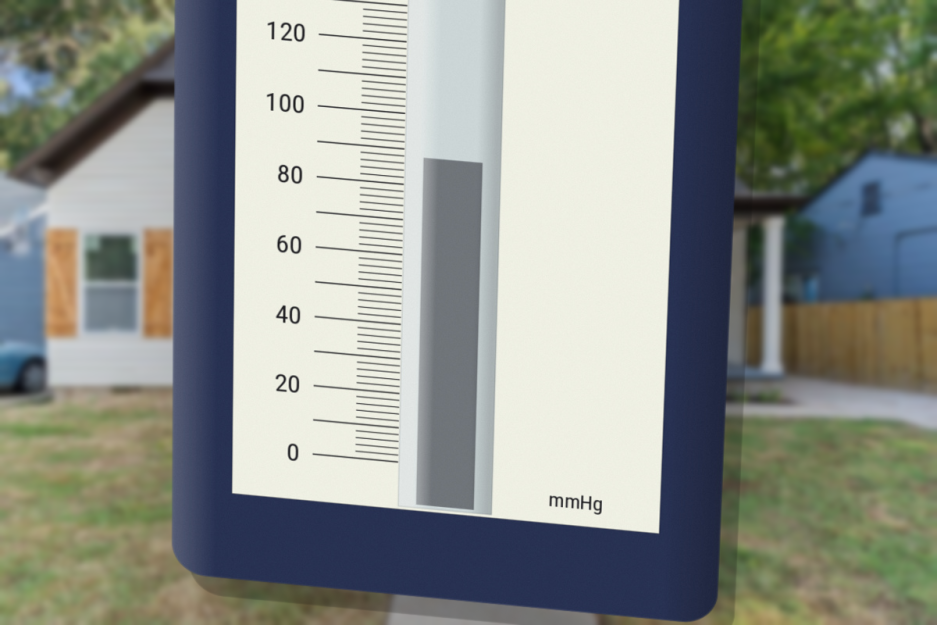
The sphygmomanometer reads {"value": 88, "unit": "mmHg"}
